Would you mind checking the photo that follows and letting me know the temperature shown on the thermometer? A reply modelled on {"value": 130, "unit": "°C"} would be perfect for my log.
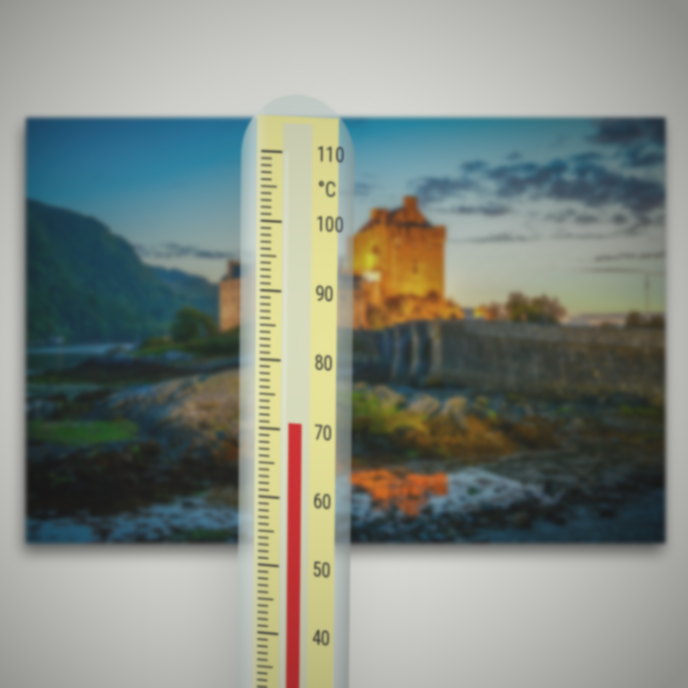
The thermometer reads {"value": 71, "unit": "°C"}
